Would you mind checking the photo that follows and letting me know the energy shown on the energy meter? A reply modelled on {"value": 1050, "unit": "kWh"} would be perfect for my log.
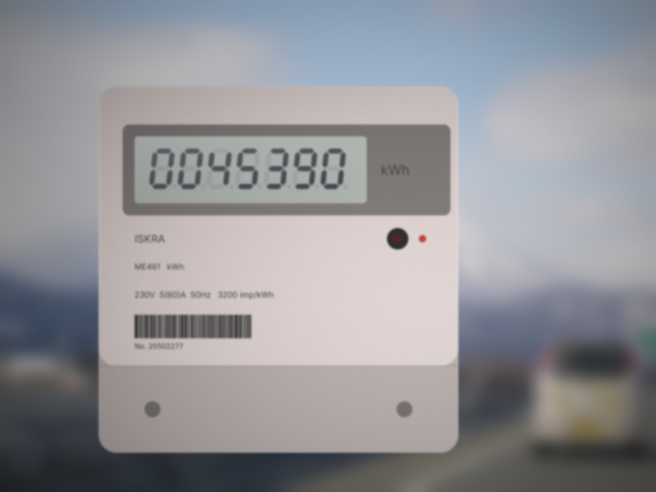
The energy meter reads {"value": 45390, "unit": "kWh"}
